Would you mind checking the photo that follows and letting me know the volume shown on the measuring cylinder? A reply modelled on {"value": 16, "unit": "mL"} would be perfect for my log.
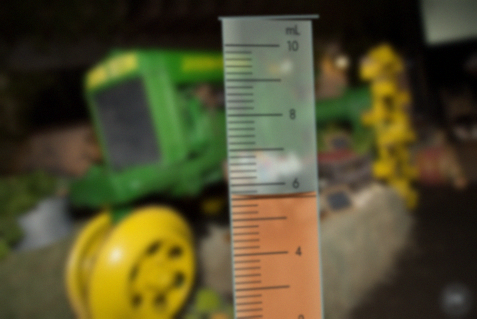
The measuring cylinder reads {"value": 5.6, "unit": "mL"}
